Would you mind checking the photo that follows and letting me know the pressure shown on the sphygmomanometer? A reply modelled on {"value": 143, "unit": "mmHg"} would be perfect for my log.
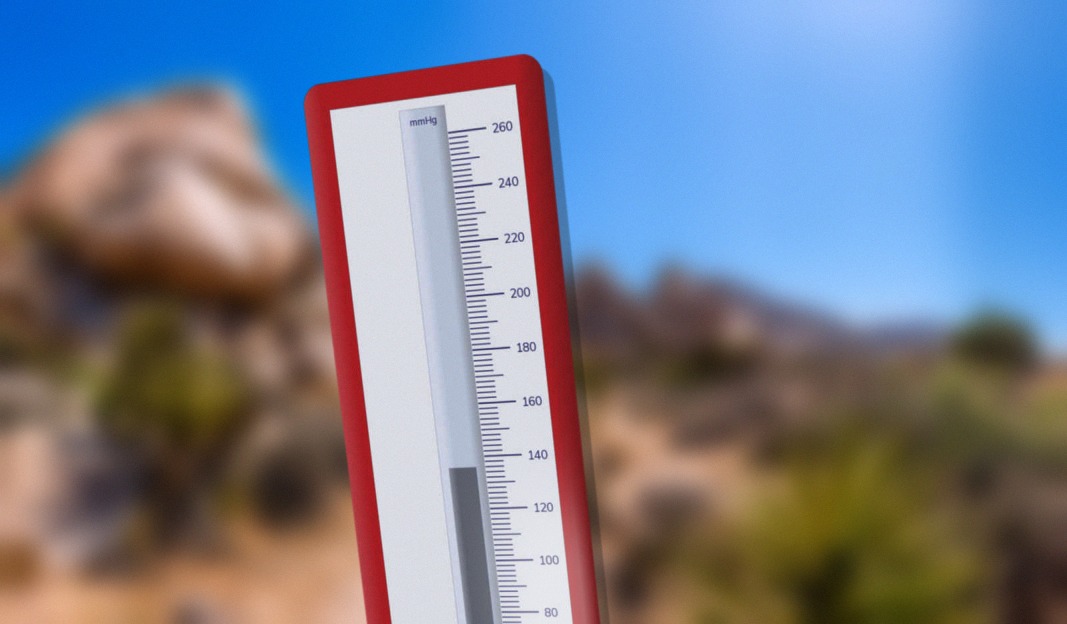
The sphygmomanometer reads {"value": 136, "unit": "mmHg"}
